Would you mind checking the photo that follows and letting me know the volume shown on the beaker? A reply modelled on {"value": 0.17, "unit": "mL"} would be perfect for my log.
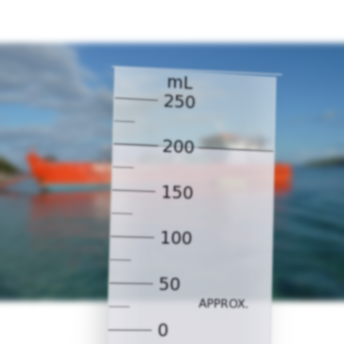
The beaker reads {"value": 200, "unit": "mL"}
